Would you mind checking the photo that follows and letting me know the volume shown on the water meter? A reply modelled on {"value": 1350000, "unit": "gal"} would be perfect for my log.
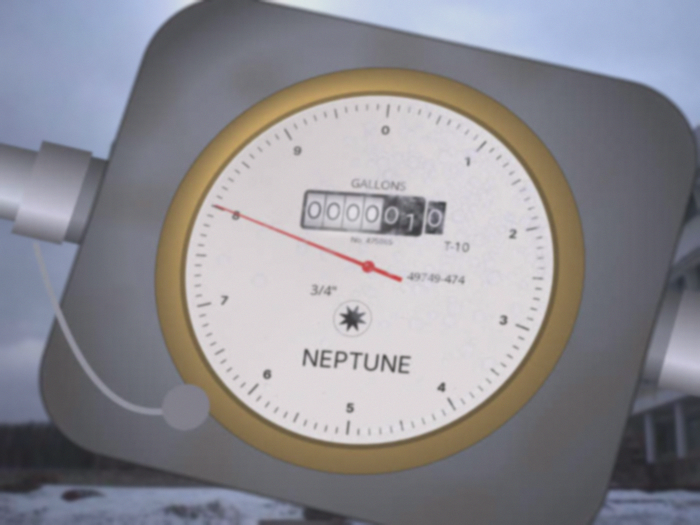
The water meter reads {"value": 8.0, "unit": "gal"}
